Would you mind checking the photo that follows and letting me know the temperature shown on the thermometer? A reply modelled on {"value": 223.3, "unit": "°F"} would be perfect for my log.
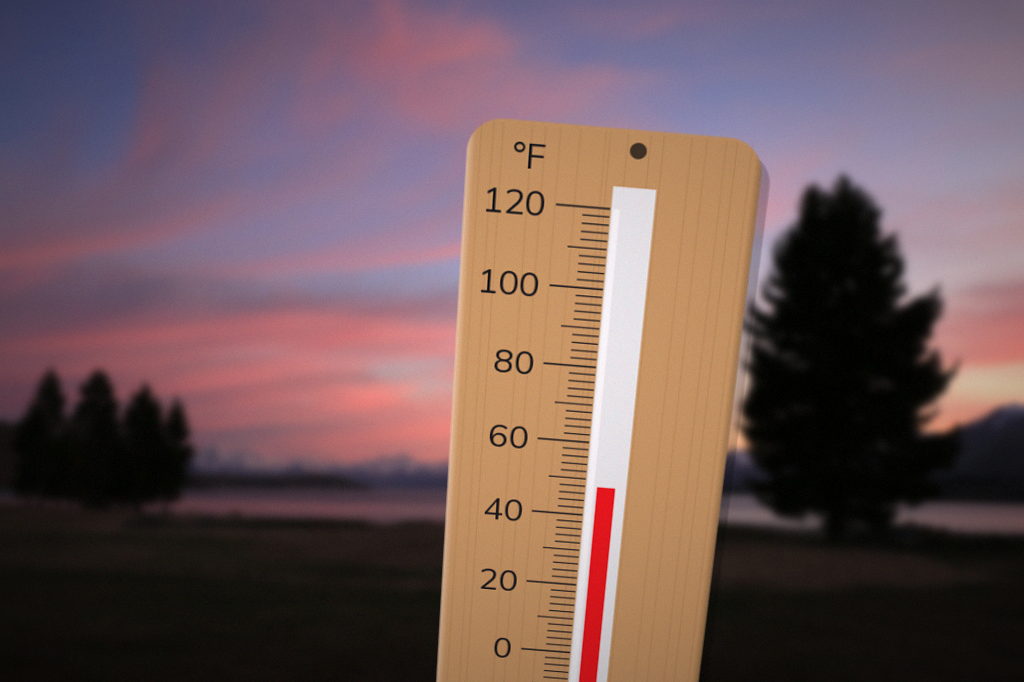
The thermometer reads {"value": 48, "unit": "°F"}
